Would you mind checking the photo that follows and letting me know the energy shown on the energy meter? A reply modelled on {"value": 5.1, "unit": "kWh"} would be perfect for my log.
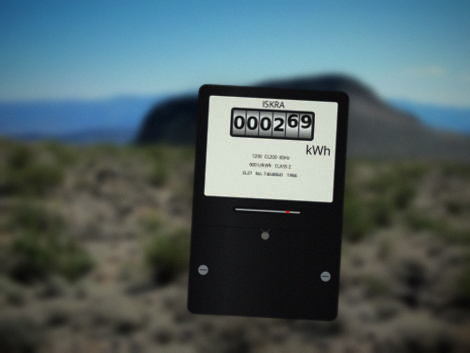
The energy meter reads {"value": 269, "unit": "kWh"}
